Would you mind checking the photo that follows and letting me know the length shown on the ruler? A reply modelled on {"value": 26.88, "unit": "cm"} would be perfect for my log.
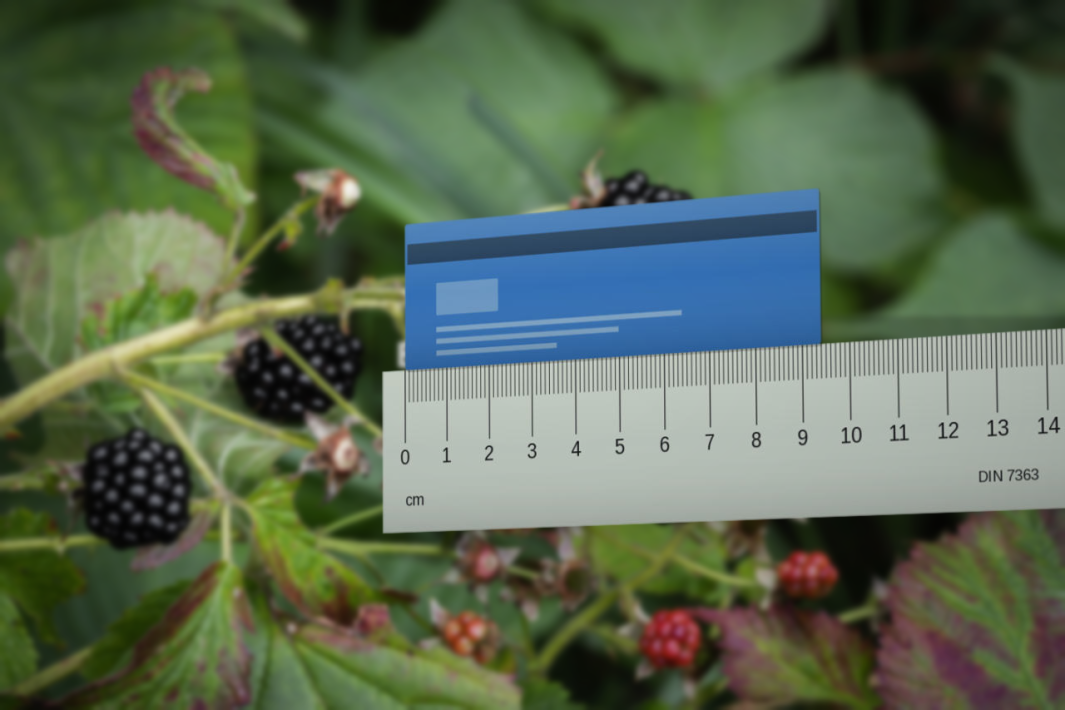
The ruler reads {"value": 9.4, "unit": "cm"}
